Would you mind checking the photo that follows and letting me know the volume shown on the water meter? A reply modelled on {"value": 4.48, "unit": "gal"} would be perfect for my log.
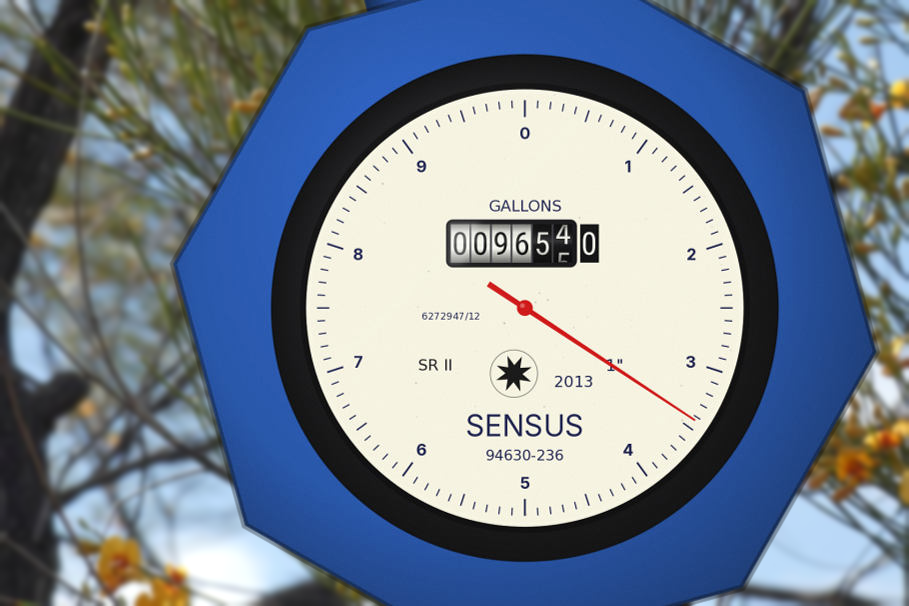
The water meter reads {"value": 96543.4, "unit": "gal"}
